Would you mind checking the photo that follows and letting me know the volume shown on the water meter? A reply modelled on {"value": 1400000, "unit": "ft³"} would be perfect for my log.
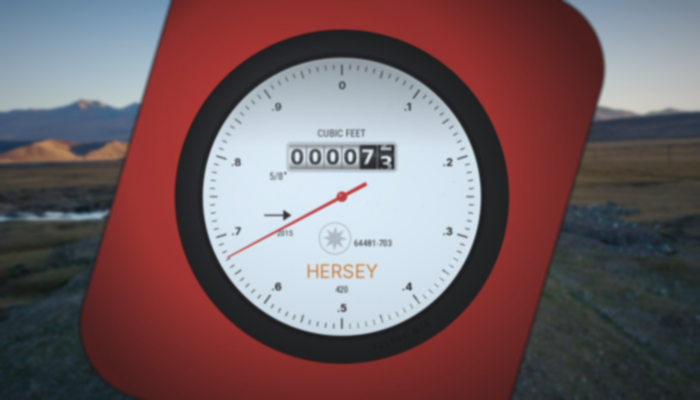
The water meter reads {"value": 72.67, "unit": "ft³"}
